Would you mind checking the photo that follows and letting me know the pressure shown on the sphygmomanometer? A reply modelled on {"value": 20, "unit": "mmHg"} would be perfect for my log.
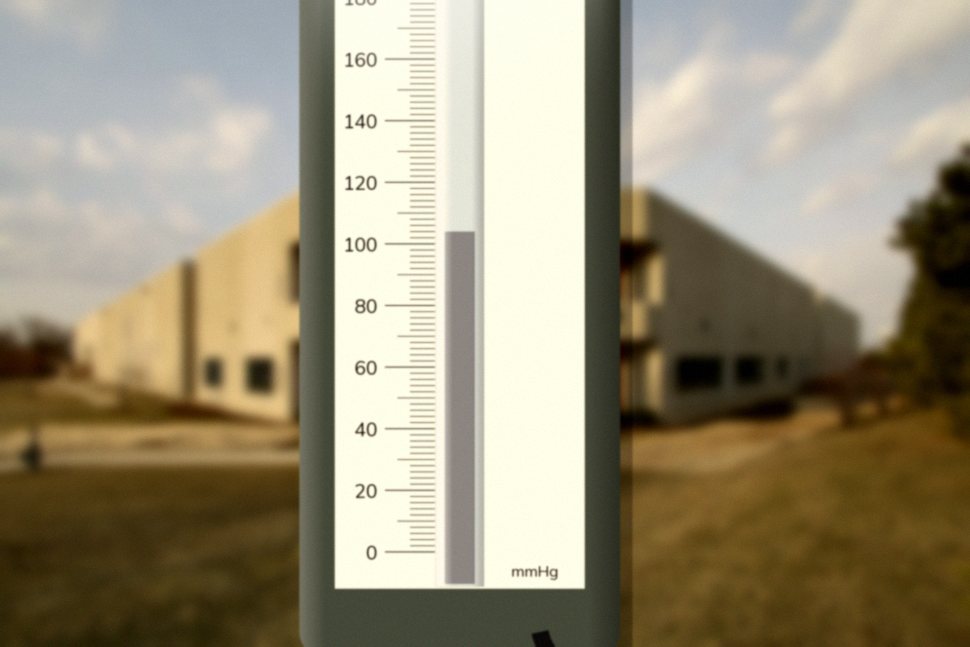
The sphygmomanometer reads {"value": 104, "unit": "mmHg"}
